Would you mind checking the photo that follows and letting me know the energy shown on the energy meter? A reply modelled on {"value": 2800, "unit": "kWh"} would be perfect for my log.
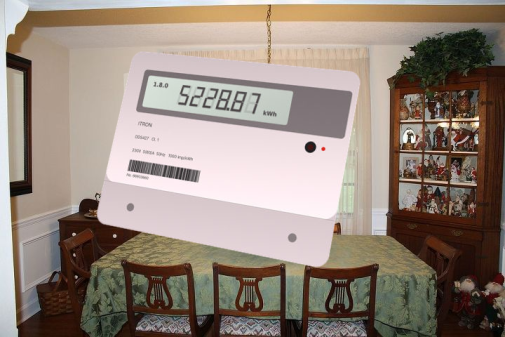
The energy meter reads {"value": 5228.87, "unit": "kWh"}
